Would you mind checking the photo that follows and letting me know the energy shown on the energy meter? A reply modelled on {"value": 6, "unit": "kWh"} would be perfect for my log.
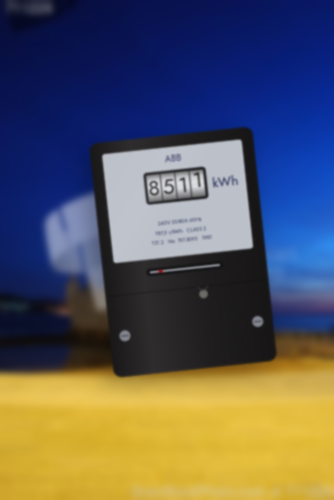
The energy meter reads {"value": 8511, "unit": "kWh"}
